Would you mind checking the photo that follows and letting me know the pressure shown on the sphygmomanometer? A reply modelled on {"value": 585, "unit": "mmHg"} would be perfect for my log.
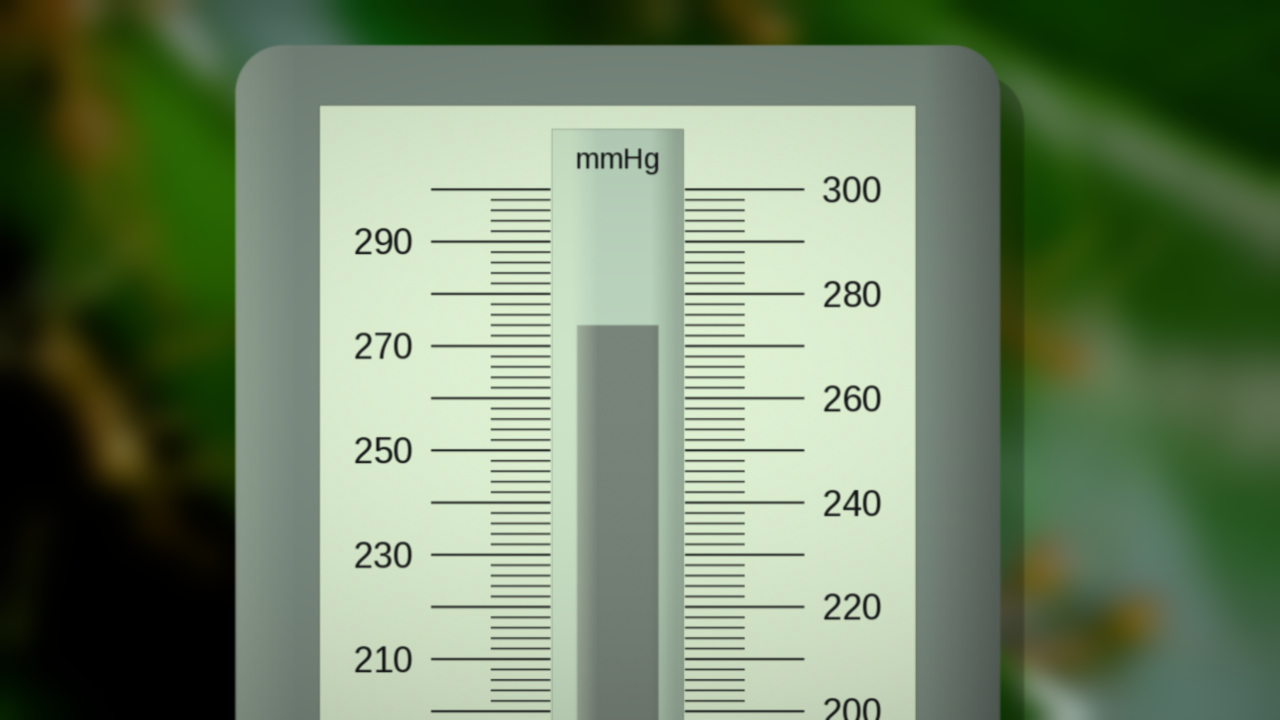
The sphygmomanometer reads {"value": 274, "unit": "mmHg"}
